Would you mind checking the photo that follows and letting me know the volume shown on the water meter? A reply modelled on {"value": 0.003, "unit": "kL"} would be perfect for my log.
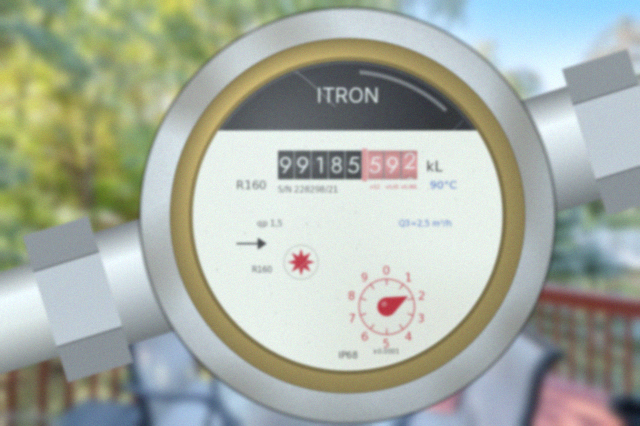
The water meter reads {"value": 99185.5921, "unit": "kL"}
